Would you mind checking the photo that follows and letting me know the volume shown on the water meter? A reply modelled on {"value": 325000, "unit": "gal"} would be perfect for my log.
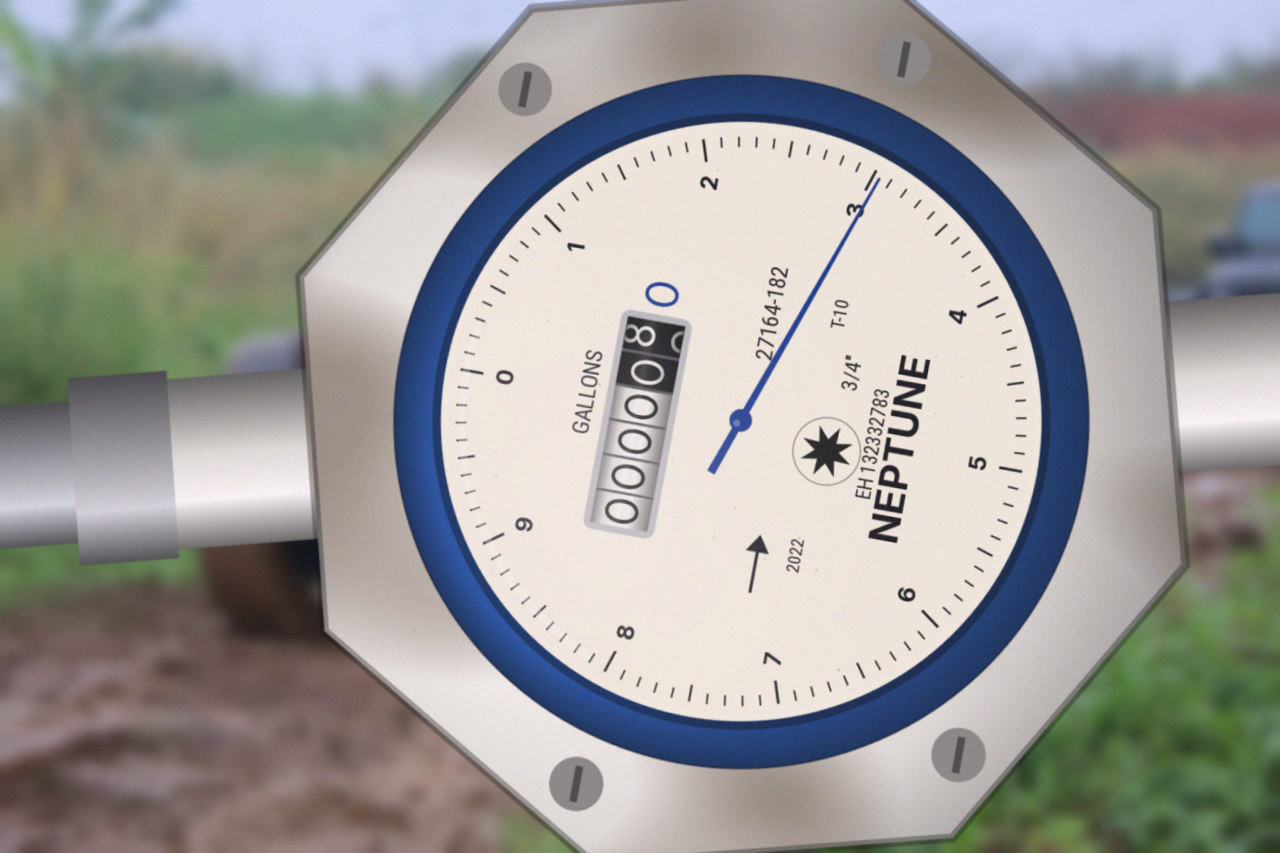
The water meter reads {"value": 83.0, "unit": "gal"}
